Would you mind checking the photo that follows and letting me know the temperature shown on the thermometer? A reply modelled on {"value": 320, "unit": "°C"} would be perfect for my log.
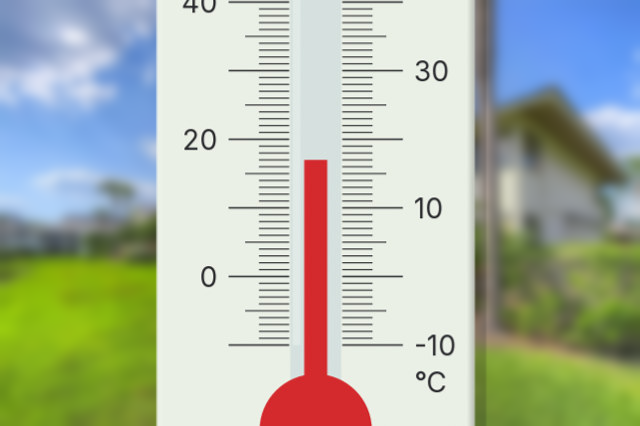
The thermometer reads {"value": 17, "unit": "°C"}
